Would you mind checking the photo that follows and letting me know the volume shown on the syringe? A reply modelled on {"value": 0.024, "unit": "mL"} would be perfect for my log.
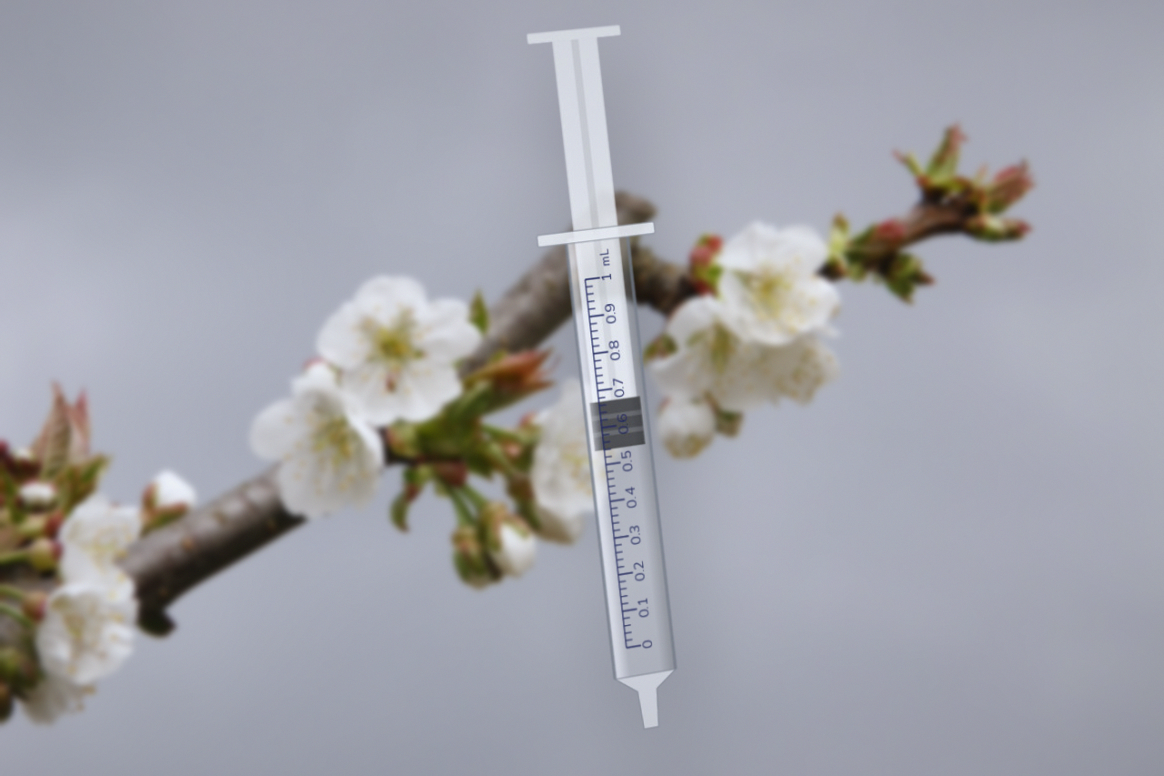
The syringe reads {"value": 0.54, "unit": "mL"}
